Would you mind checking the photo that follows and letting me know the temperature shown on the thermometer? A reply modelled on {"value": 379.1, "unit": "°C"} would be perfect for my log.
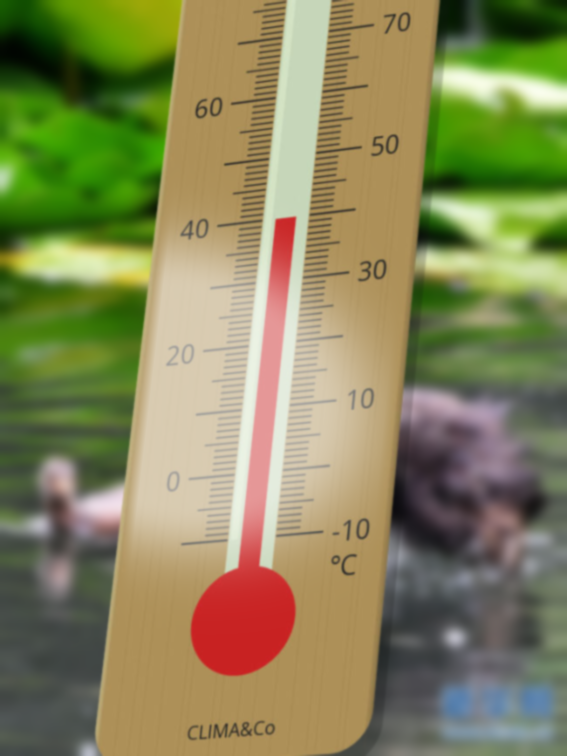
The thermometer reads {"value": 40, "unit": "°C"}
